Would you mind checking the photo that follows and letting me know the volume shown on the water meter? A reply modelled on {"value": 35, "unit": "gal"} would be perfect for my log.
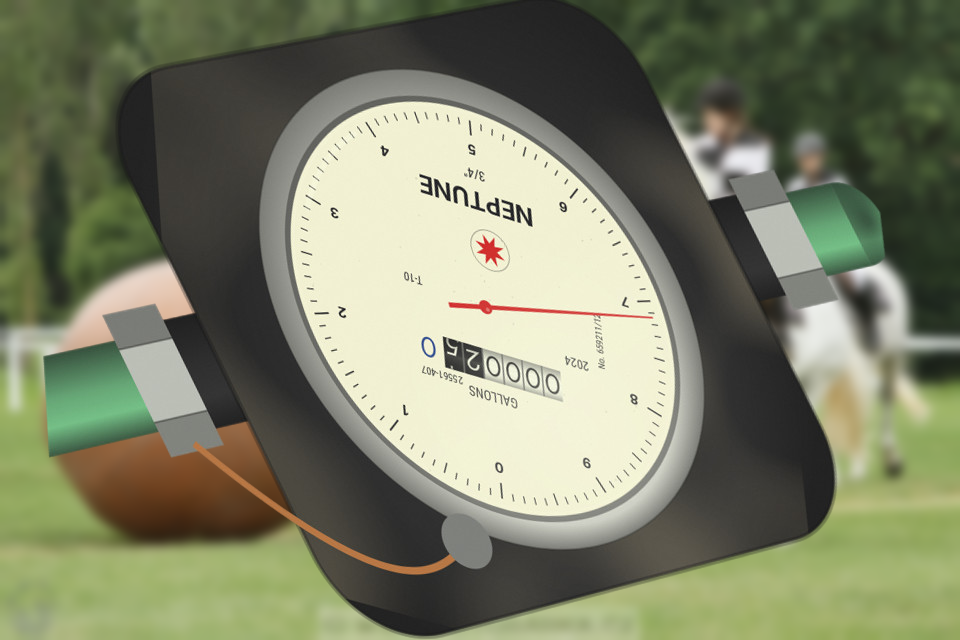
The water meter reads {"value": 247.1, "unit": "gal"}
